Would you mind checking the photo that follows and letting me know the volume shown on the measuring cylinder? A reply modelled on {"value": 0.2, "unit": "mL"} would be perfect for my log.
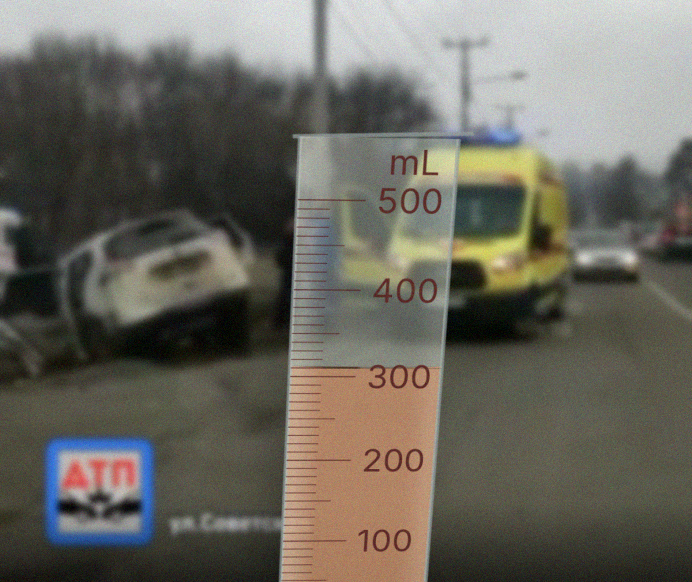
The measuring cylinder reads {"value": 310, "unit": "mL"}
